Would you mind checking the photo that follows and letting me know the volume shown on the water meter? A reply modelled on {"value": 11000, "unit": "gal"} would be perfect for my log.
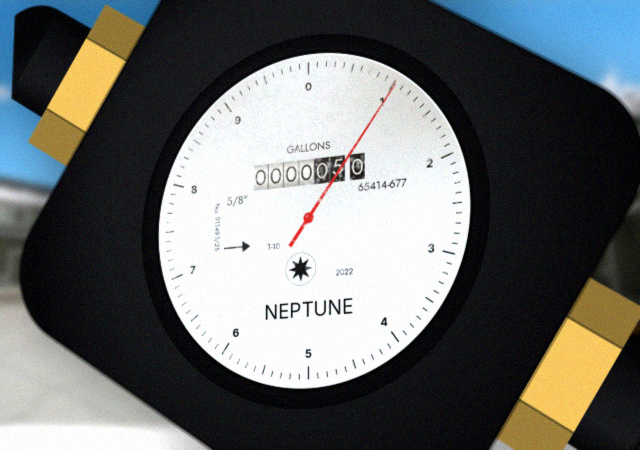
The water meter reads {"value": 51.0, "unit": "gal"}
